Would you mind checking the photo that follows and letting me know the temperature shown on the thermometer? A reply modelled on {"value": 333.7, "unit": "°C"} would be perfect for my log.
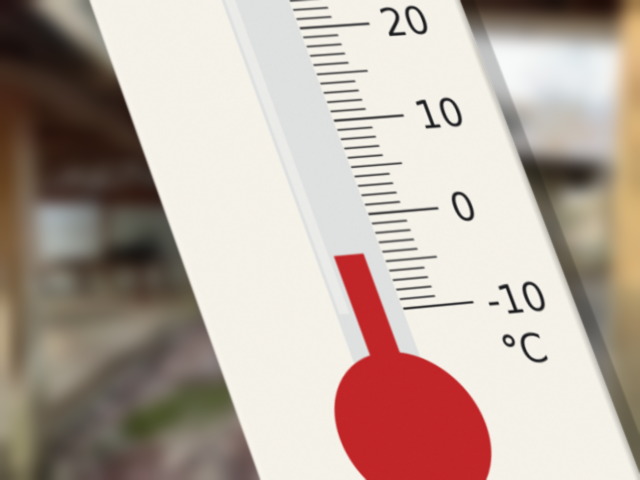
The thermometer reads {"value": -4, "unit": "°C"}
